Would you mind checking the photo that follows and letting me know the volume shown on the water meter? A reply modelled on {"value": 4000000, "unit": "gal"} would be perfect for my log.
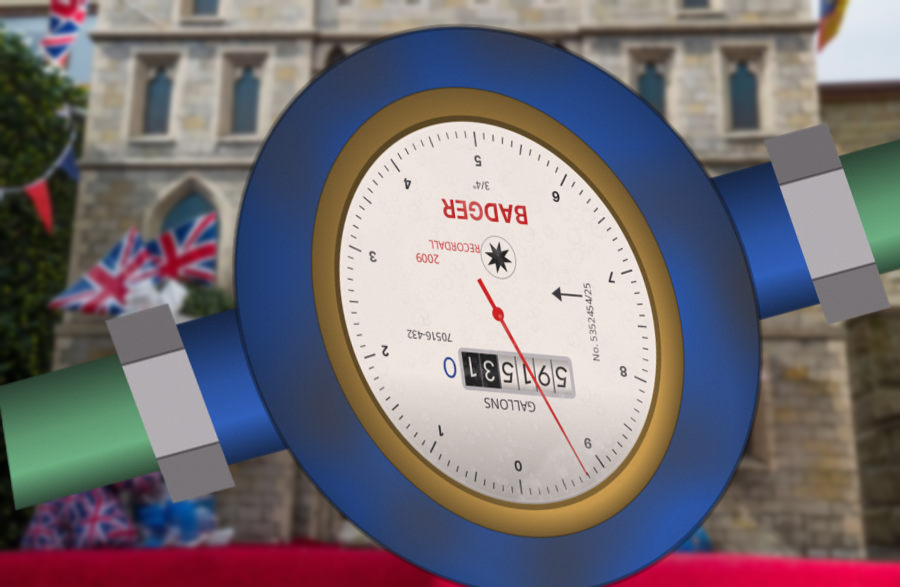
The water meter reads {"value": 5915309.2, "unit": "gal"}
